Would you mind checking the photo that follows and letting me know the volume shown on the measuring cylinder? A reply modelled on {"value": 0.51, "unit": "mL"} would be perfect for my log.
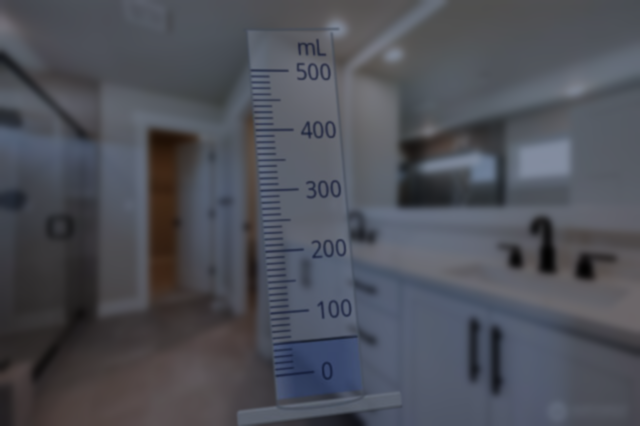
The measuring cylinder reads {"value": 50, "unit": "mL"}
